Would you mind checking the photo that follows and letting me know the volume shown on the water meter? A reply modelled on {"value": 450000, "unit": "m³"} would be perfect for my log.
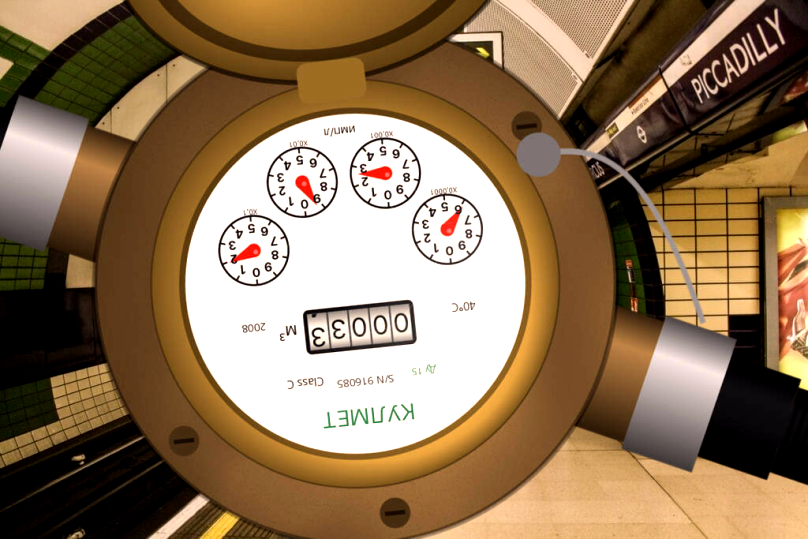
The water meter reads {"value": 33.1926, "unit": "m³"}
